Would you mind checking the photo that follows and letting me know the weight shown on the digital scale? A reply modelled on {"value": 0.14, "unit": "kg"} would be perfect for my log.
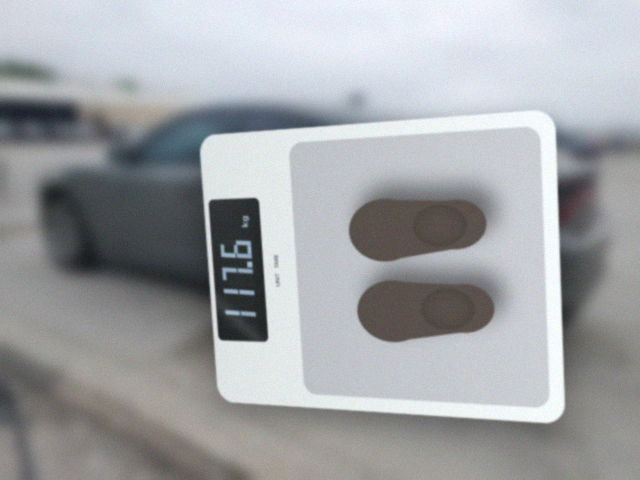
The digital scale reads {"value": 117.6, "unit": "kg"}
